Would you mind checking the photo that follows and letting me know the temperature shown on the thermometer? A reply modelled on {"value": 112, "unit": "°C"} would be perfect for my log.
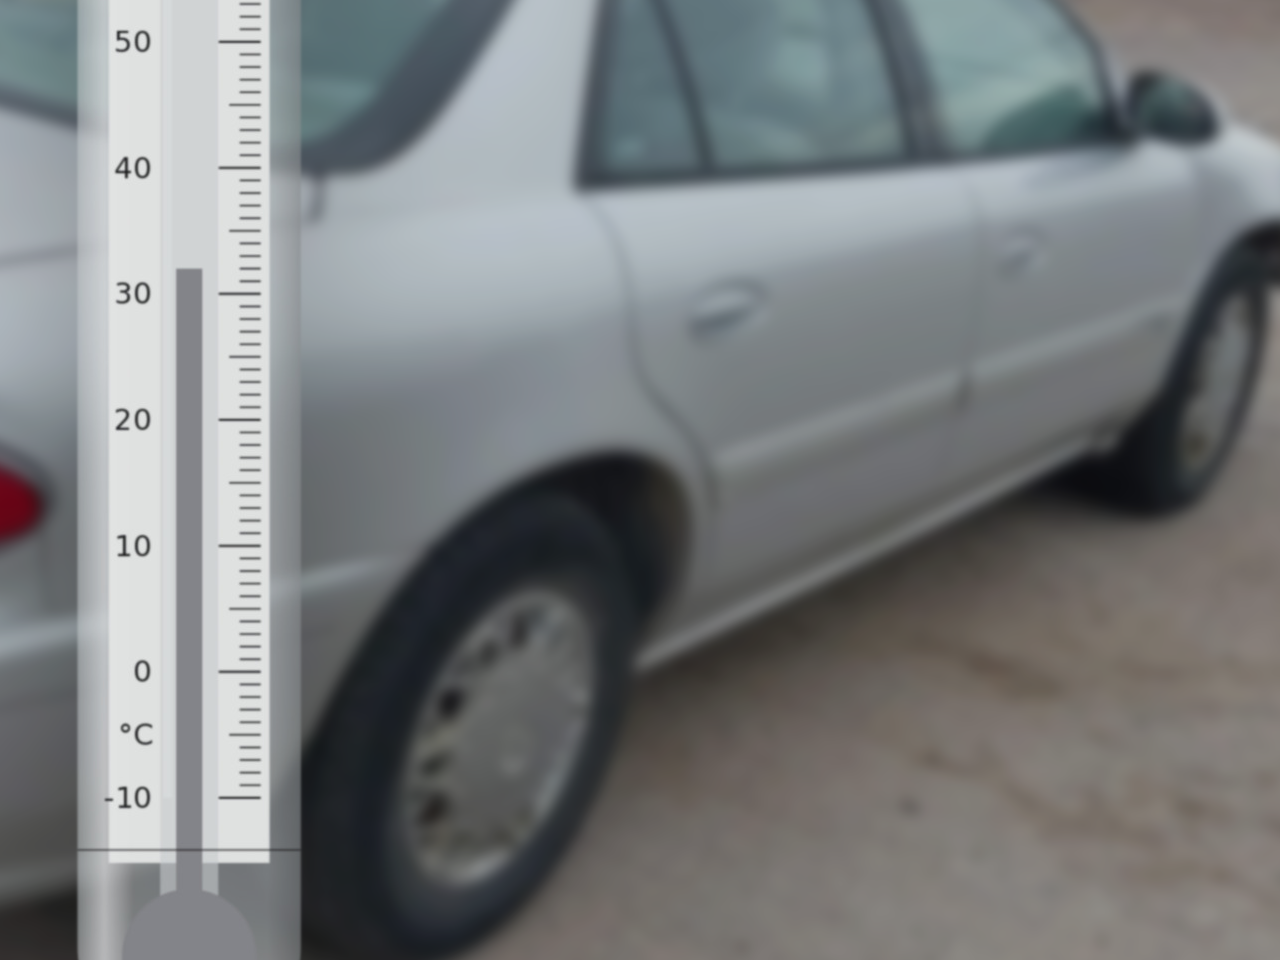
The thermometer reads {"value": 32, "unit": "°C"}
